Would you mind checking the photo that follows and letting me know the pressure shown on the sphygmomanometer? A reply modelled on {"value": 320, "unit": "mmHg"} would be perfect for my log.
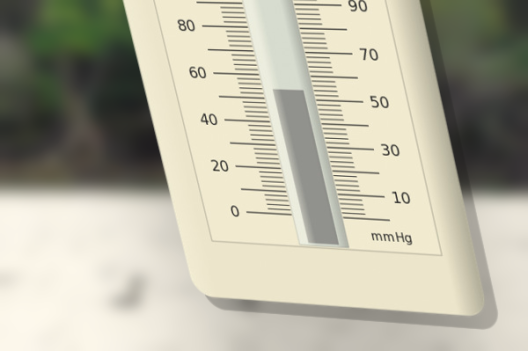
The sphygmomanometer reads {"value": 54, "unit": "mmHg"}
